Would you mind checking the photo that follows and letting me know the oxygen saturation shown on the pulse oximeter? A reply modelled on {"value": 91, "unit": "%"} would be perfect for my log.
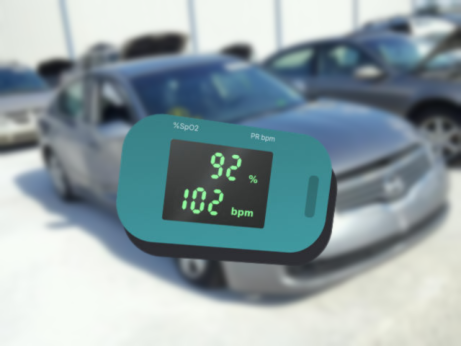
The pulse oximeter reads {"value": 92, "unit": "%"}
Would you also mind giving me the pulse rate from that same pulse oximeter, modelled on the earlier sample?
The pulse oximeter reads {"value": 102, "unit": "bpm"}
